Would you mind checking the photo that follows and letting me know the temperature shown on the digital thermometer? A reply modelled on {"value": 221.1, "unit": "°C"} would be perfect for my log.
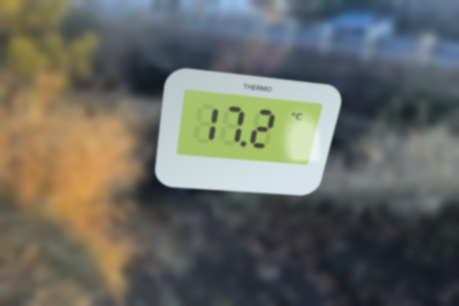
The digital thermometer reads {"value": 17.2, "unit": "°C"}
